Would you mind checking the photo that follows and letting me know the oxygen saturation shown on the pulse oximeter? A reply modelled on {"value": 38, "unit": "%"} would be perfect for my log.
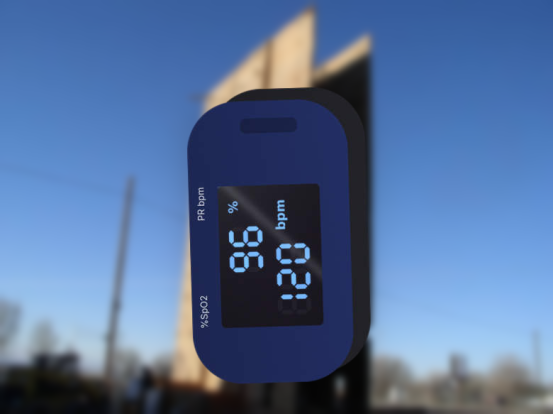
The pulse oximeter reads {"value": 96, "unit": "%"}
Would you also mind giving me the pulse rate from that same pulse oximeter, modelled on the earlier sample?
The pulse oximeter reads {"value": 120, "unit": "bpm"}
